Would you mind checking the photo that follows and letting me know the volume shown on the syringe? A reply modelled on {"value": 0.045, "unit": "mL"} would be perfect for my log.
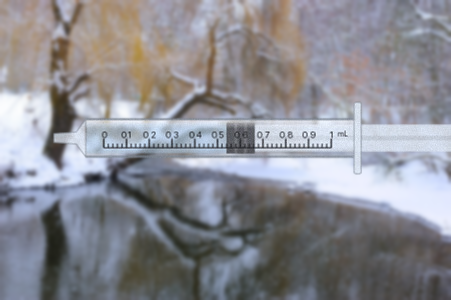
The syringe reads {"value": 0.54, "unit": "mL"}
